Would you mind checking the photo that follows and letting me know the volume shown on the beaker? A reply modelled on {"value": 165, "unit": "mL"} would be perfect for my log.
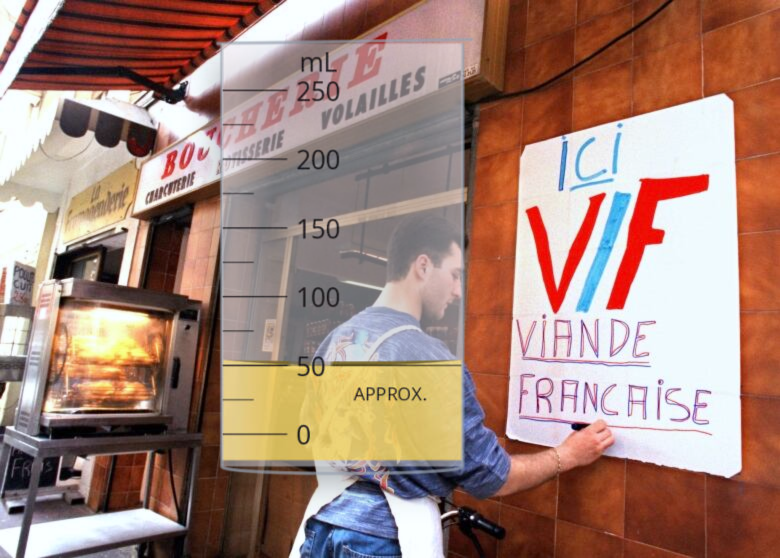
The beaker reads {"value": 50, "unit": "mL"}
